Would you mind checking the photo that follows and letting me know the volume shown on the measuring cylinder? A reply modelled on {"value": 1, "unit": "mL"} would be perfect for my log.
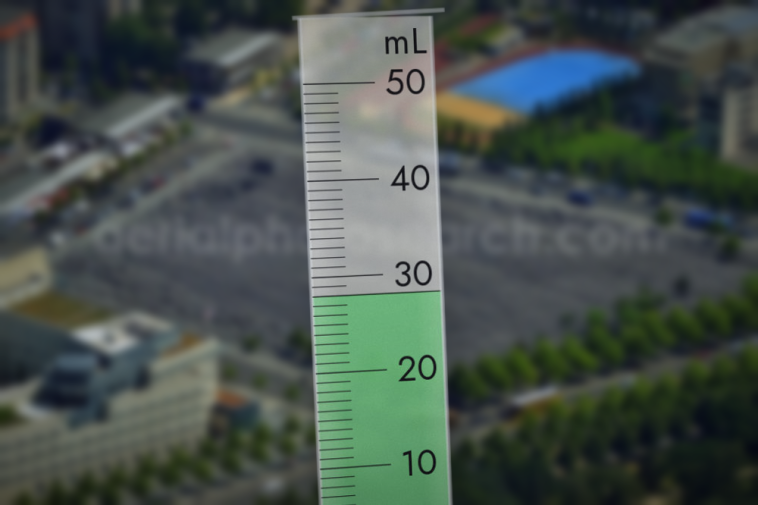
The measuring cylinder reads {"value": 28, "unit": "mL"}
